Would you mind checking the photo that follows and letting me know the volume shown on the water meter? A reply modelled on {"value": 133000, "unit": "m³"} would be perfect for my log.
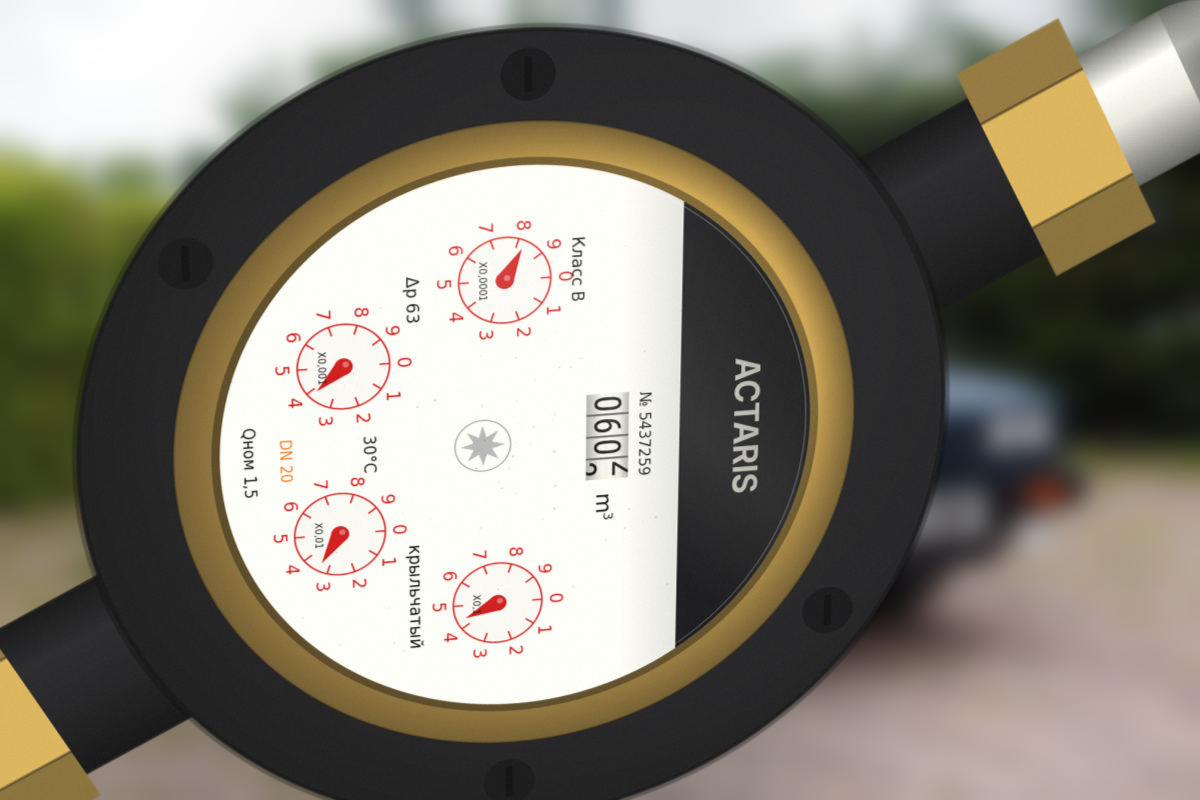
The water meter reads {"value": 602.4338, "unit": "m³"}
